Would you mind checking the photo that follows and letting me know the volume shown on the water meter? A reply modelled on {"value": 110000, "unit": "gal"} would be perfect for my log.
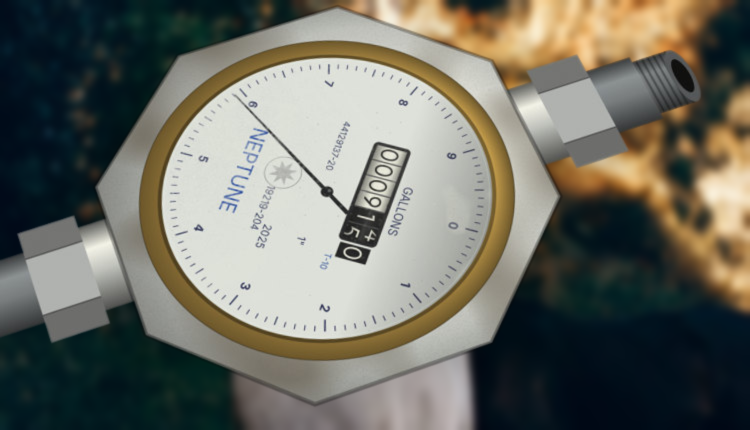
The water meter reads {"value": 9145.9, "unit": "gal"}
